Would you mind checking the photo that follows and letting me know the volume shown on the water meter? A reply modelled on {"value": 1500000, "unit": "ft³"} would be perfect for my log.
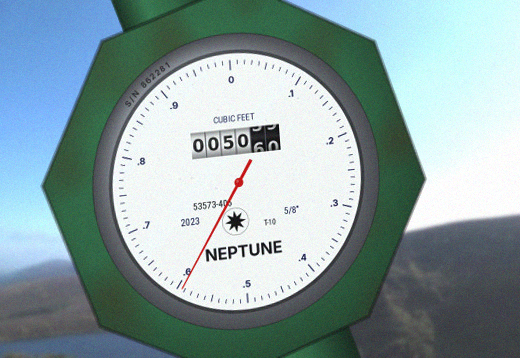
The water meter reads {"value": 5059.59, "unit": "ft³"}
